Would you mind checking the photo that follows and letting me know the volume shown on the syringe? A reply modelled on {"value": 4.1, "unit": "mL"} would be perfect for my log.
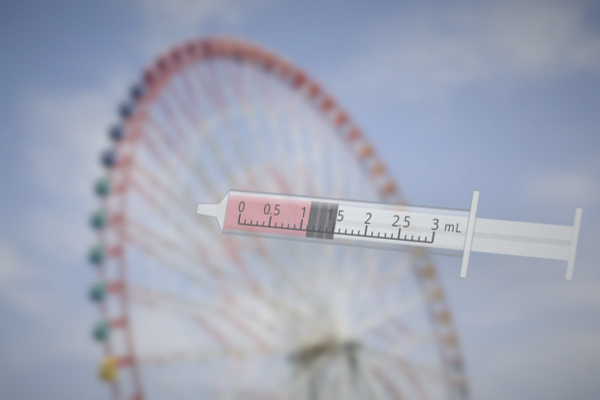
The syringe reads {"value": 1.1, "unit": "mL"}
